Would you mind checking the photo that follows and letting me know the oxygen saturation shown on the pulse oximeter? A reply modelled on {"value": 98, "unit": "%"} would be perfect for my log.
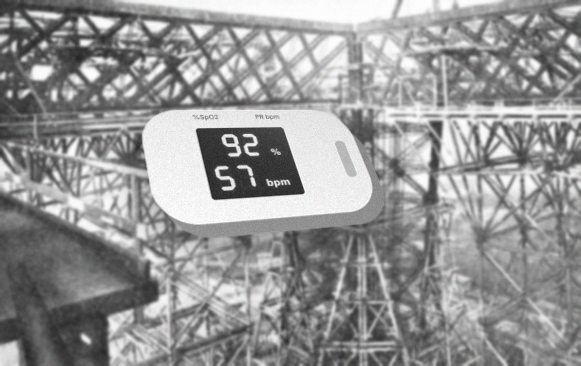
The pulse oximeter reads {"value": 92, "unit": "%"}
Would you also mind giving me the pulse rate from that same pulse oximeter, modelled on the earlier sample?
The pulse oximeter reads {"value": 57, "unit": "bpm"}
